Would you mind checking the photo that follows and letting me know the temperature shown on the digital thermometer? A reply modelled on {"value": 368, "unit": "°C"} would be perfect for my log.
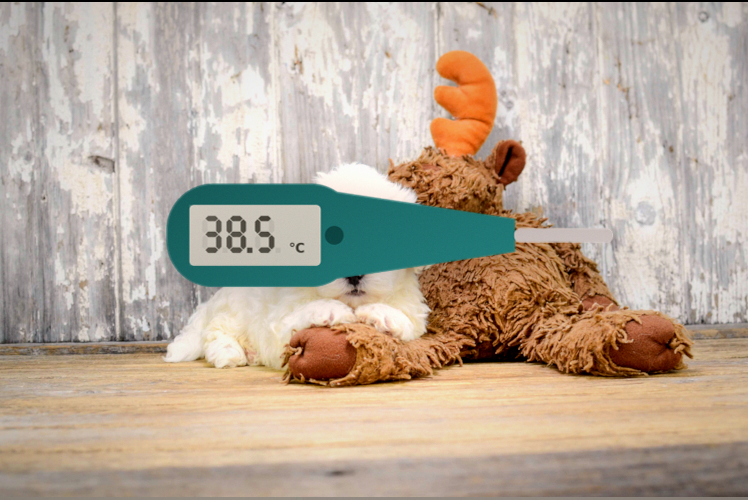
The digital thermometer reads {"value": 38.5, "unit": "°C"}
